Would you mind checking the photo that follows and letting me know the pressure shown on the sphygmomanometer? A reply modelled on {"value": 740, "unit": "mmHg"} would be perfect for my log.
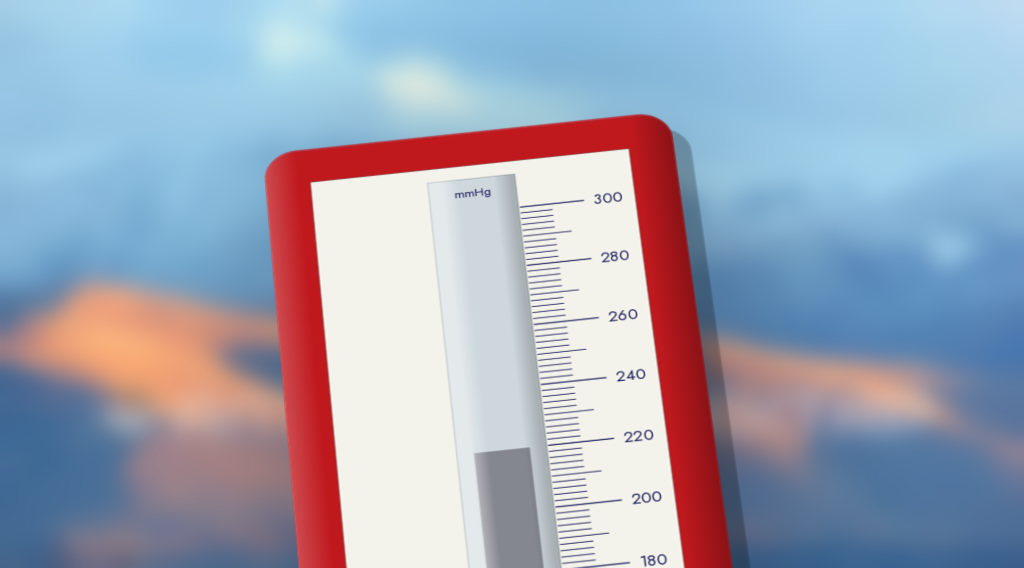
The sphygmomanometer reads {"value": 220, "unit": "mmHg"}
